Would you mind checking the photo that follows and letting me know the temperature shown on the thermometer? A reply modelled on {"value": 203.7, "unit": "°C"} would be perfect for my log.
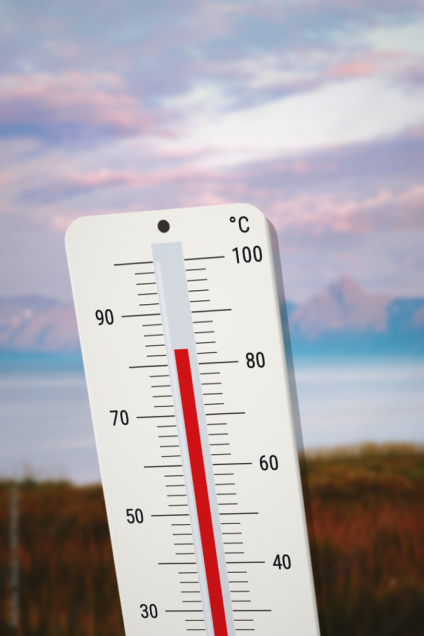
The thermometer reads {"value": 83, "unit": "°C"}
